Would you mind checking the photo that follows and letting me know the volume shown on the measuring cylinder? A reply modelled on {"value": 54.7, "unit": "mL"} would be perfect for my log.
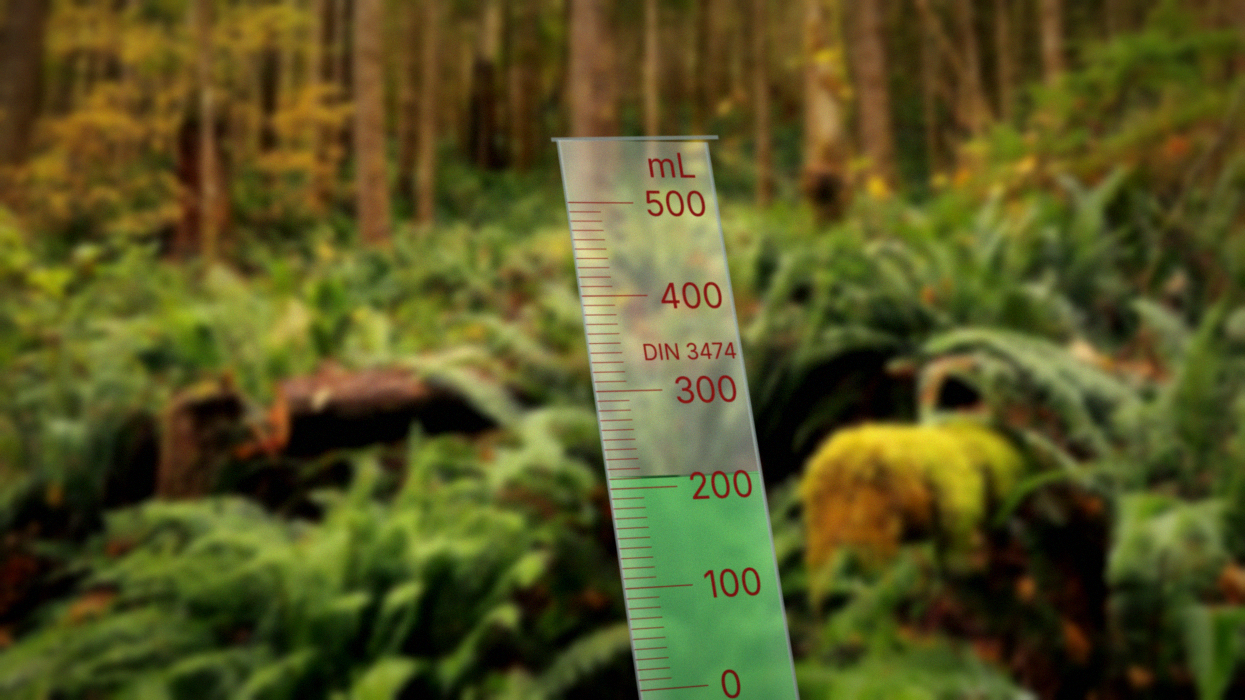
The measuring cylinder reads {"value": 210, "unit": "mL"}
